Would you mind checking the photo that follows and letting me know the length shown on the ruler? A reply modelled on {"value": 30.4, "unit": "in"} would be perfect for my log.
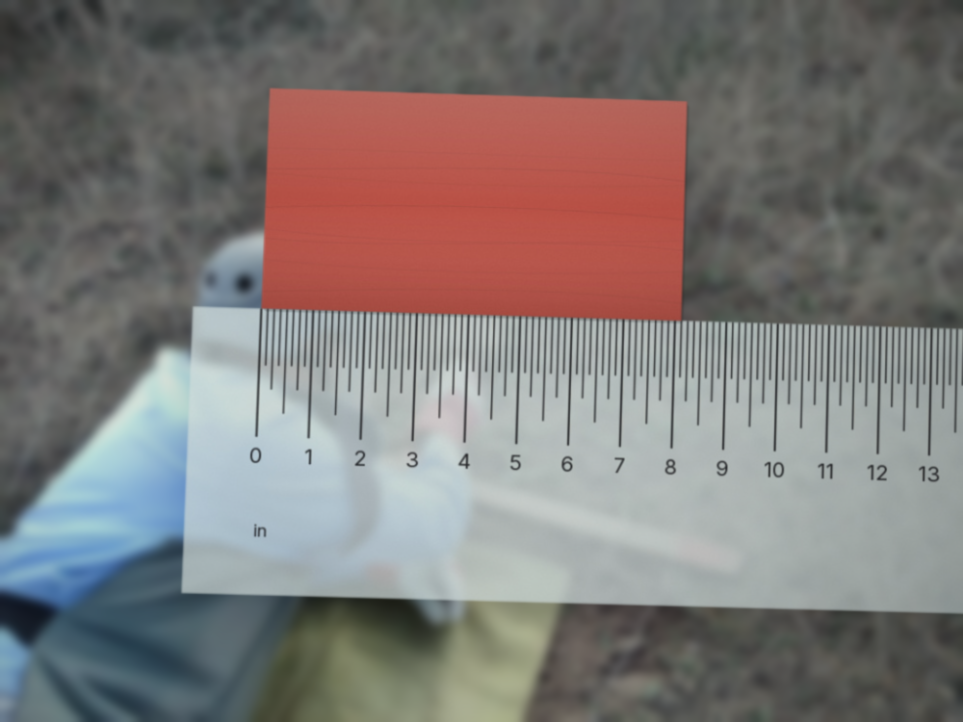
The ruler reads {"value": 8.125, "unit": "in"}
